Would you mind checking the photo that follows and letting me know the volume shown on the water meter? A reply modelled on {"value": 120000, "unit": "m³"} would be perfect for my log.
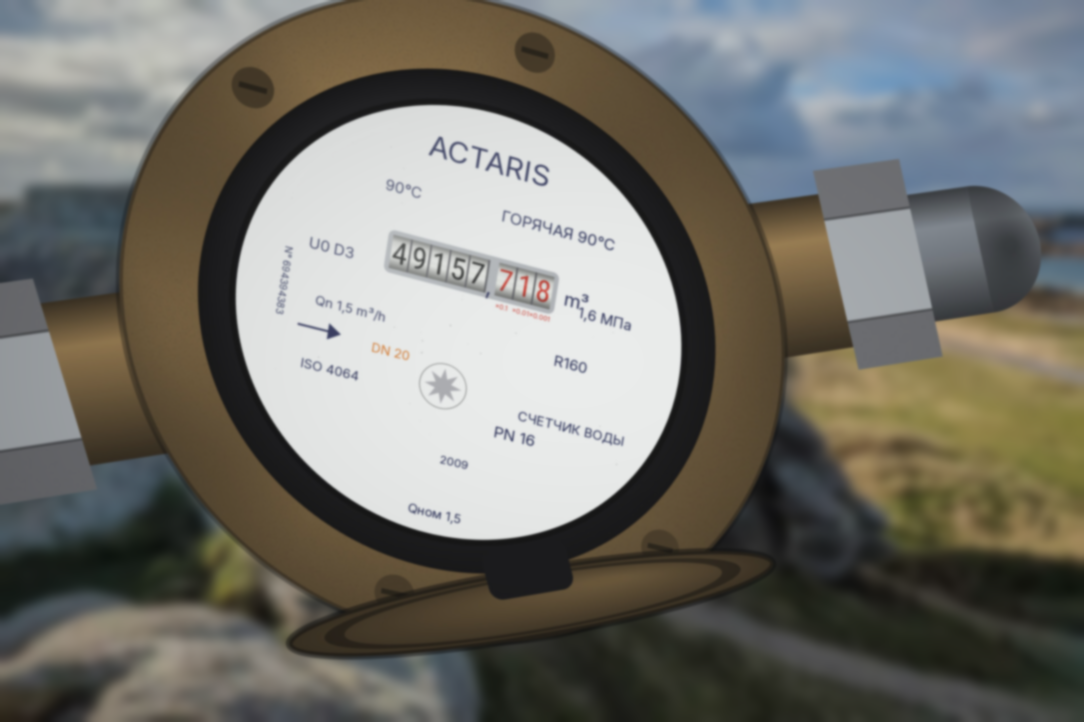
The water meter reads {"value": 49157.718, "unit": "m³"}
